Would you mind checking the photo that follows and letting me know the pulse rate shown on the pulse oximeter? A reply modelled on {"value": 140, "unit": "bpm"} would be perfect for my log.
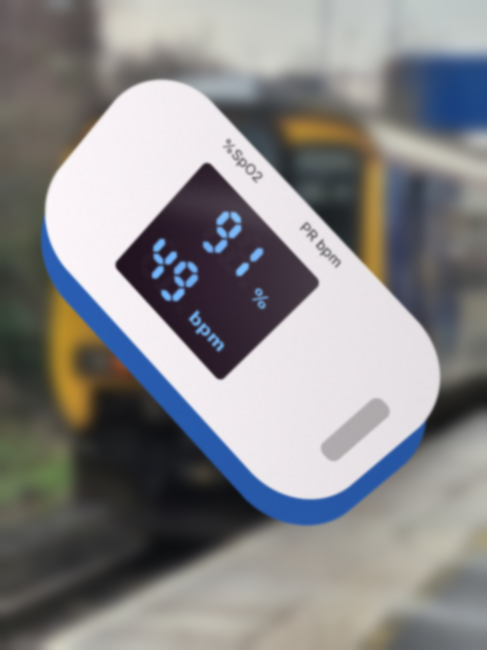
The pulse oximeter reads {"value": 49, "unit": "bpm"}
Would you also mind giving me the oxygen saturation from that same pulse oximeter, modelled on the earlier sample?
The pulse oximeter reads {"value": 91, "unit": "%"}
